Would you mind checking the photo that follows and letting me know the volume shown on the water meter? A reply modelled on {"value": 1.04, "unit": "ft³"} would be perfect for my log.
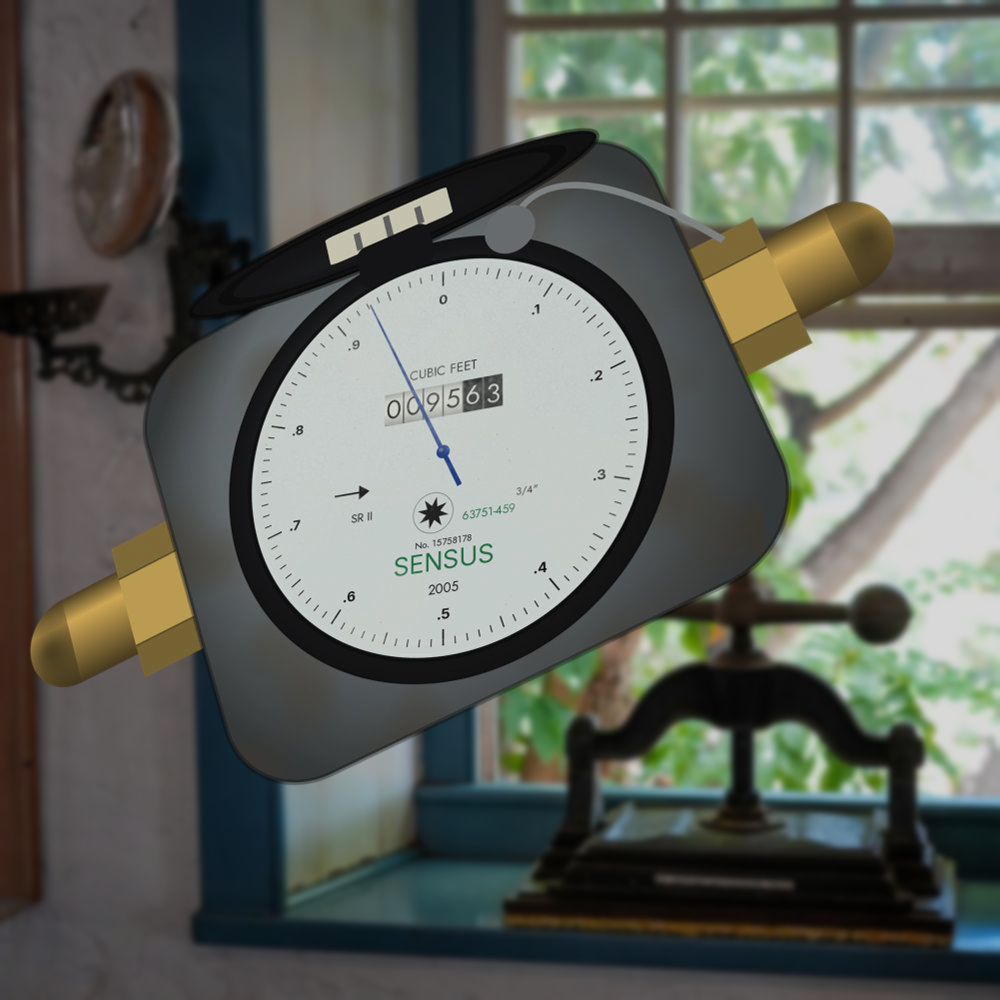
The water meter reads {"value": 9562.93, "unit": "ft³"}
